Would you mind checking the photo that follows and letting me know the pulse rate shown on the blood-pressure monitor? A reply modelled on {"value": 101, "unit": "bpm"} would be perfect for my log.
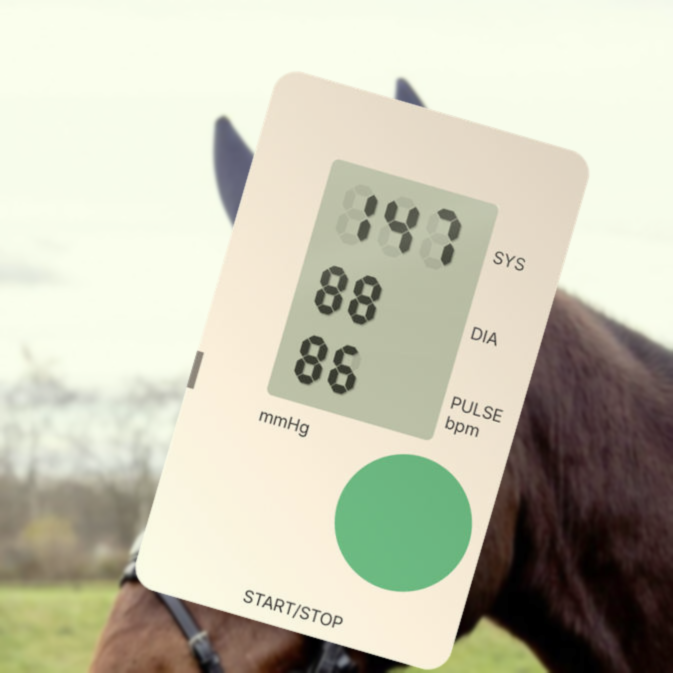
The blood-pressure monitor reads {"value": 86, "unit": "bpm"}
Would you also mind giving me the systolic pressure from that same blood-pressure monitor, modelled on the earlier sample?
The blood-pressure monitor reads {"value": 147, "unit": "mmHg"}
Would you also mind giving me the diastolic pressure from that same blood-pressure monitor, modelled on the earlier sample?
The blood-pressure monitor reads {"value": 88, "unit": "mmHg"}
